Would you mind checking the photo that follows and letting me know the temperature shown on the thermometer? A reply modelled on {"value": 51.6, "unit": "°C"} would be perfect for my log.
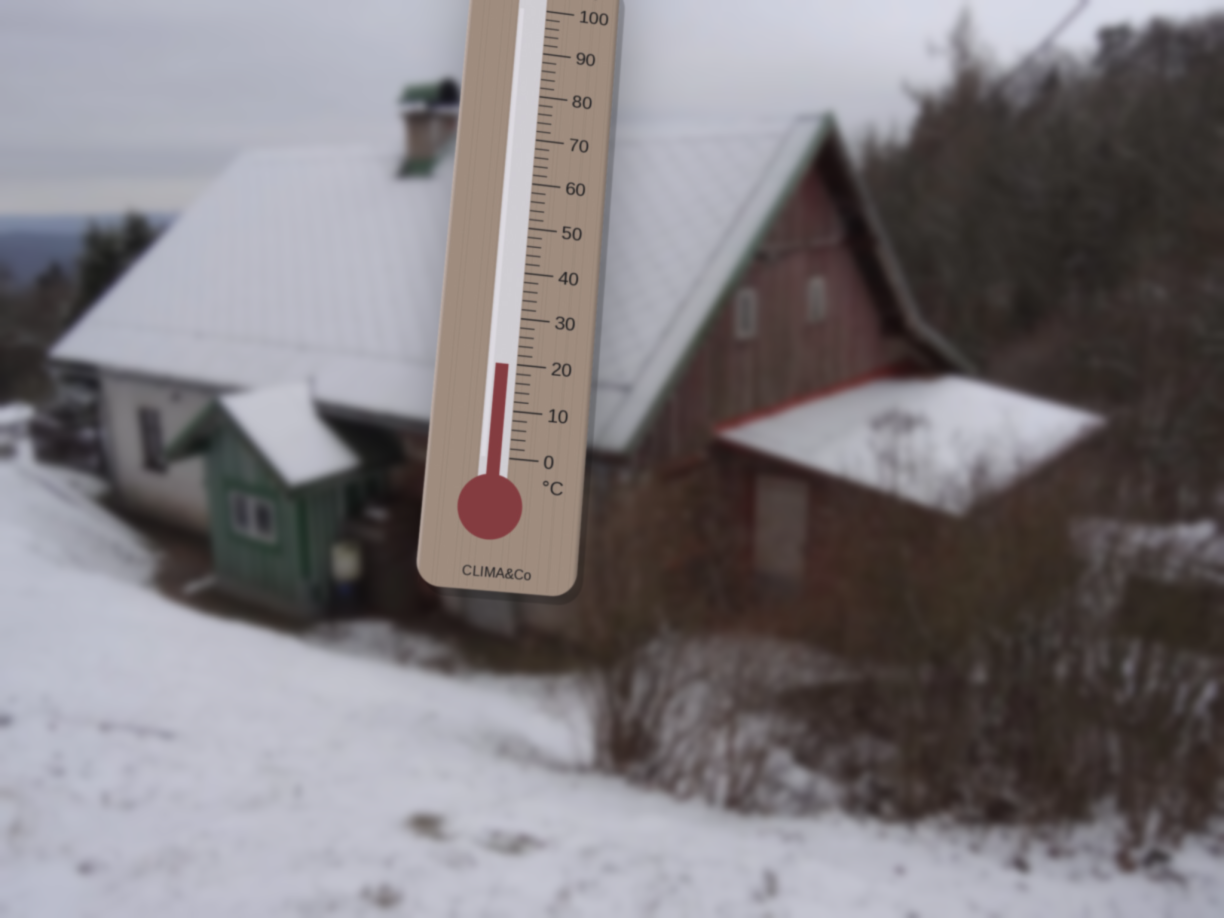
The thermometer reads {"value": 20, "unit": "°C"}
